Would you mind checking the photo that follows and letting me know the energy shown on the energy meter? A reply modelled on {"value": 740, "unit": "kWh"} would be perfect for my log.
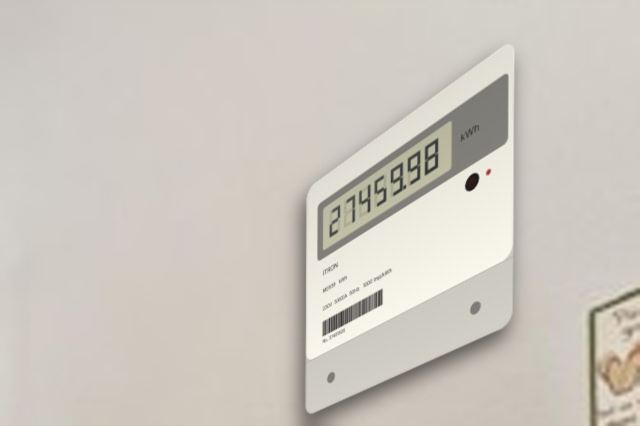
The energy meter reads {"value": 27459.98, "unit": "kWh"}
